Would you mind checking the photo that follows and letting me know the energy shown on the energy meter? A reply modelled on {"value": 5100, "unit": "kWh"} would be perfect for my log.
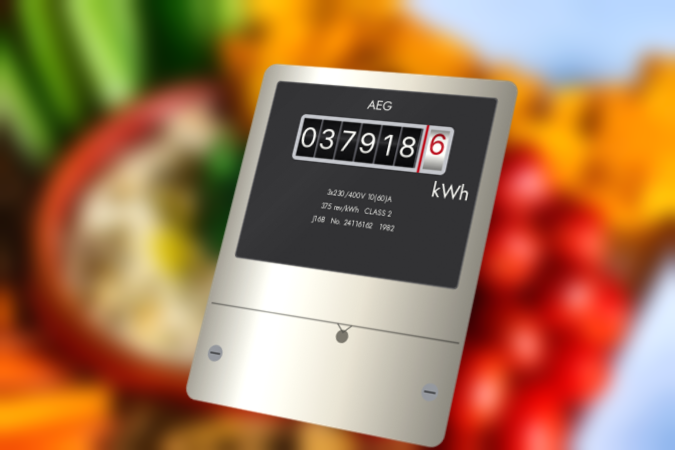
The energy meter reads {"value": 37918.6, "unit": "kWh"}
